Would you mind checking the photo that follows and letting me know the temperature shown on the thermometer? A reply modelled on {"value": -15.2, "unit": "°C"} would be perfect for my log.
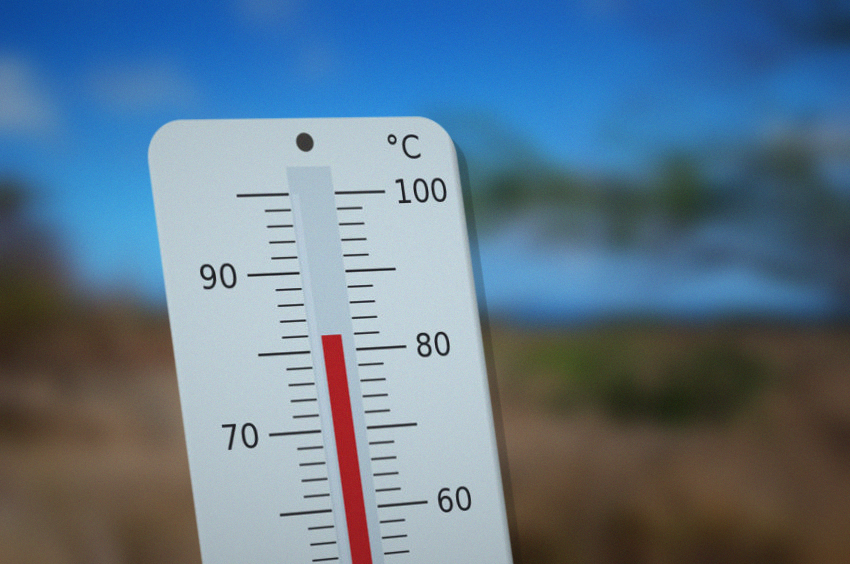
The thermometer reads {"value": 82, "unit": "°C"}
